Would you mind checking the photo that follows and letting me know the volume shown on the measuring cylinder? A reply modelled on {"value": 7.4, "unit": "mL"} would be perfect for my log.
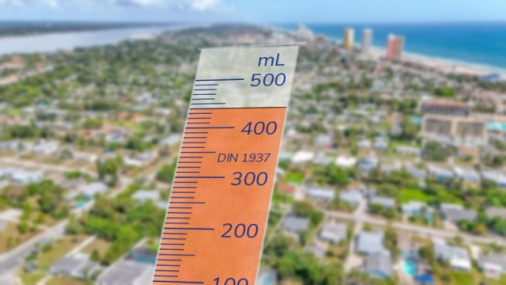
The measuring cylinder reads {"value": 440, "unit": "mL"}
